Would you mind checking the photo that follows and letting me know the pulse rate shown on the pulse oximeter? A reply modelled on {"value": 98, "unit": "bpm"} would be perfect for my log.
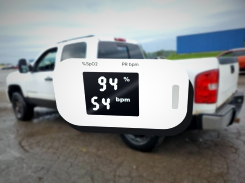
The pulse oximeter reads {"value": 54, "unit": "bpm"}
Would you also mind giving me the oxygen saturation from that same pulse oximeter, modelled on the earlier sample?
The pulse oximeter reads {"value": 94, "unit": "%"}
